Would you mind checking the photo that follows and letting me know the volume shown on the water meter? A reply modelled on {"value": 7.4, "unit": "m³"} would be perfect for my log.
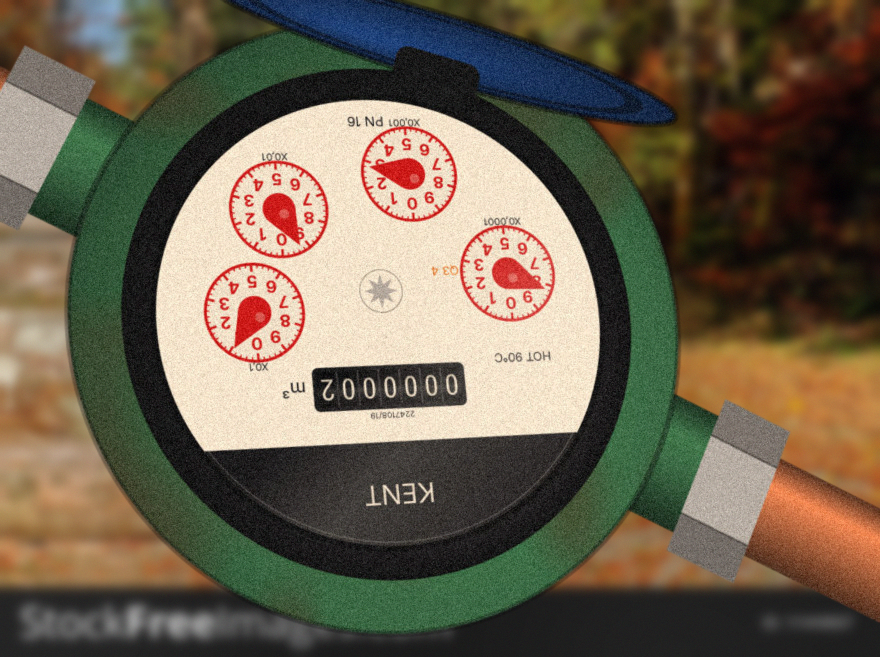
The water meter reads {"value": 2.0928, "unit": "m³"}
